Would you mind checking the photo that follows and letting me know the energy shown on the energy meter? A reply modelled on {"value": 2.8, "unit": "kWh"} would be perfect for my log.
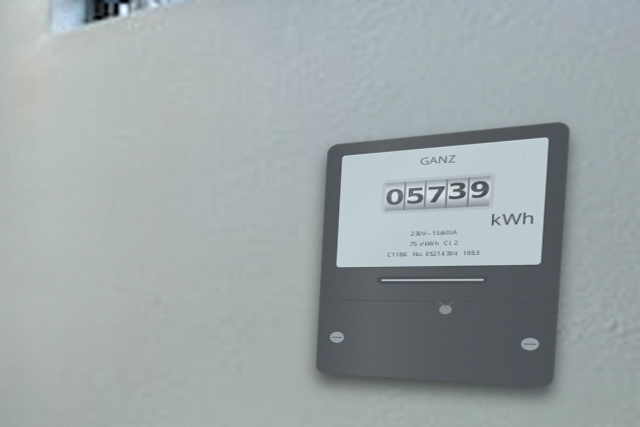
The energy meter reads {"value": 5739, "unit": "kWh"}
